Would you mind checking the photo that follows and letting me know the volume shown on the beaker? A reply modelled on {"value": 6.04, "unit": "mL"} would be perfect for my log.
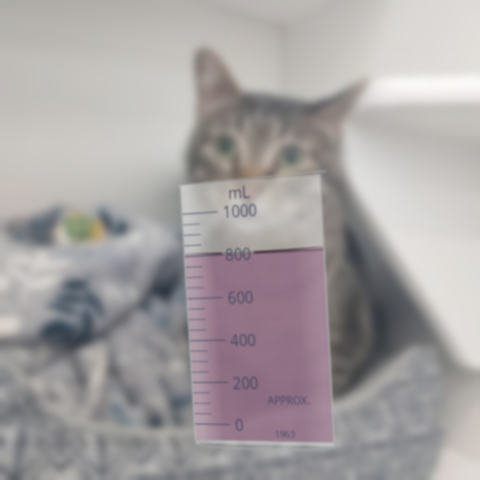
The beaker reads {"value": 800, "unit": "mL"}
